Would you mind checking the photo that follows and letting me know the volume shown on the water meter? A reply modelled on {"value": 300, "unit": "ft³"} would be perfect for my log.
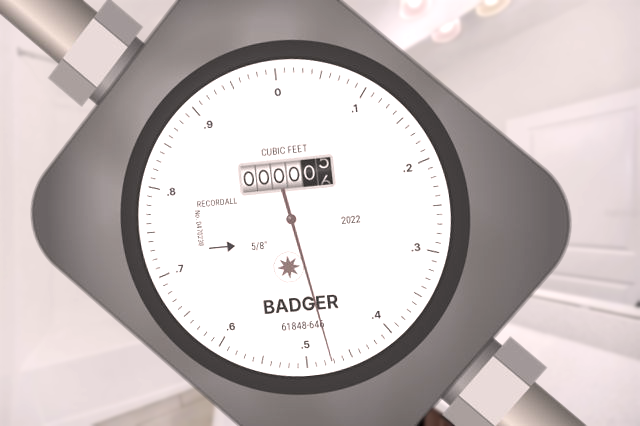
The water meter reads {"value": 5.47, "unit": "ft³"}
